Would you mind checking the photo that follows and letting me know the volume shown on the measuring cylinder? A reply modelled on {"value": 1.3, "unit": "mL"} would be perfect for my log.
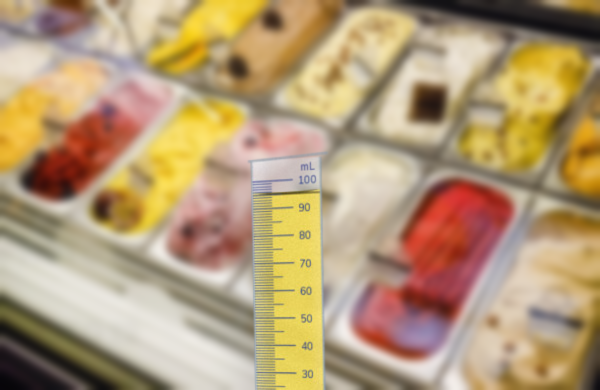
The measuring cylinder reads {"value": 95, "unit": "mL"}
